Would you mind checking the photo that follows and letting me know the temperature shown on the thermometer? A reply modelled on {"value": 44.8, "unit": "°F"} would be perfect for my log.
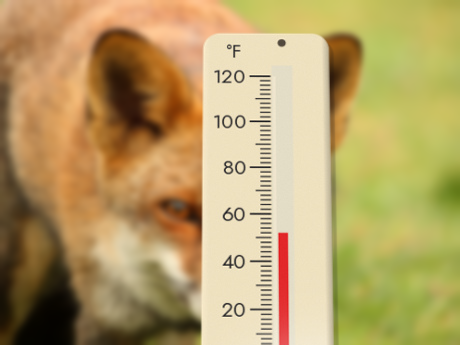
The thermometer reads {"value": 52, "unit": "°F"}
